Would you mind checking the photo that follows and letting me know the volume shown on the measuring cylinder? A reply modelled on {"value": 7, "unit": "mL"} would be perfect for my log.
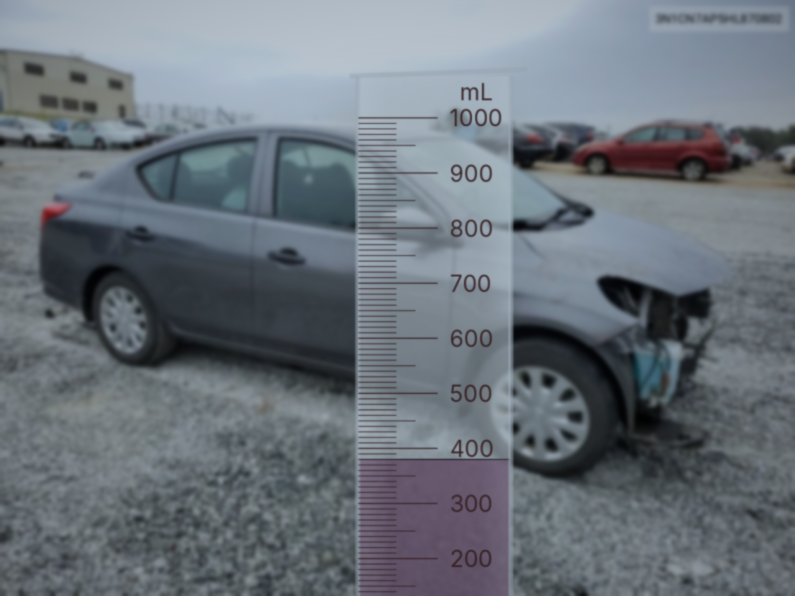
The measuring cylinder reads {"value": 380, "unit": "mL"}
